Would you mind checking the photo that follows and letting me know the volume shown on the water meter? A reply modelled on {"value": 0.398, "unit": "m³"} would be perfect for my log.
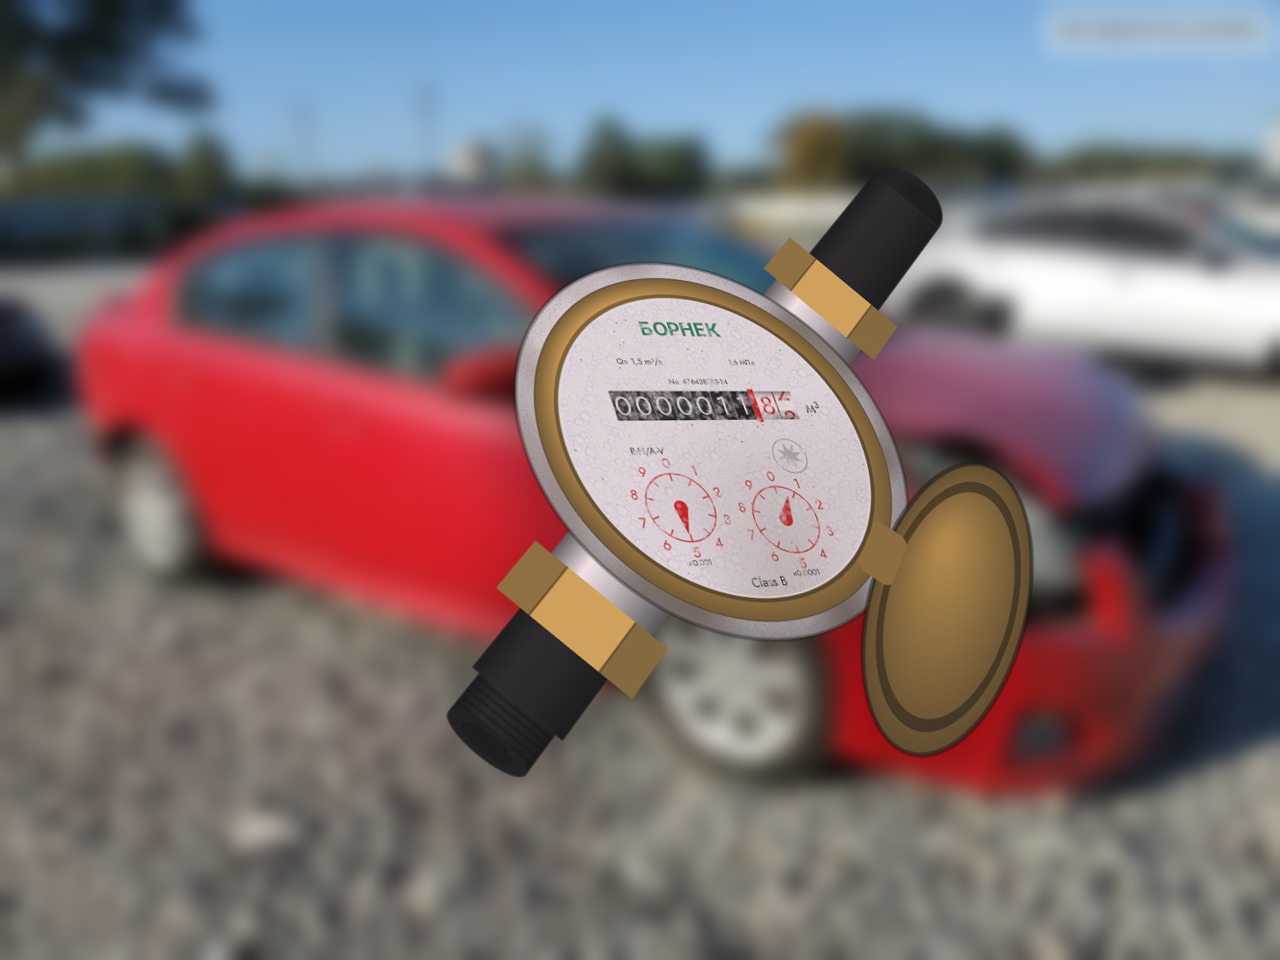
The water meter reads {"value": 11.8250, "unit": "m³"}
